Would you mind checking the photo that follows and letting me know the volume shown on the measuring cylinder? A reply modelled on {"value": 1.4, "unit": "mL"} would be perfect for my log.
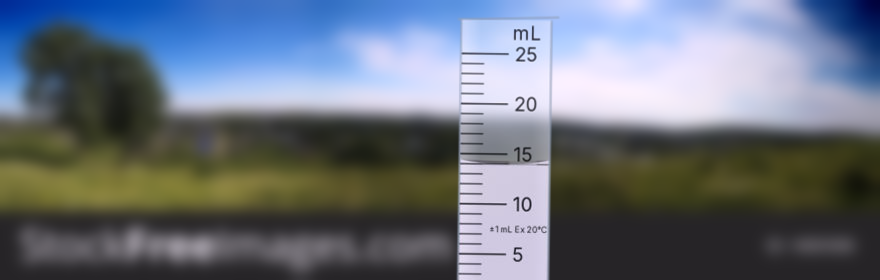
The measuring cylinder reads {"value": 14, "unit": "mL"}
